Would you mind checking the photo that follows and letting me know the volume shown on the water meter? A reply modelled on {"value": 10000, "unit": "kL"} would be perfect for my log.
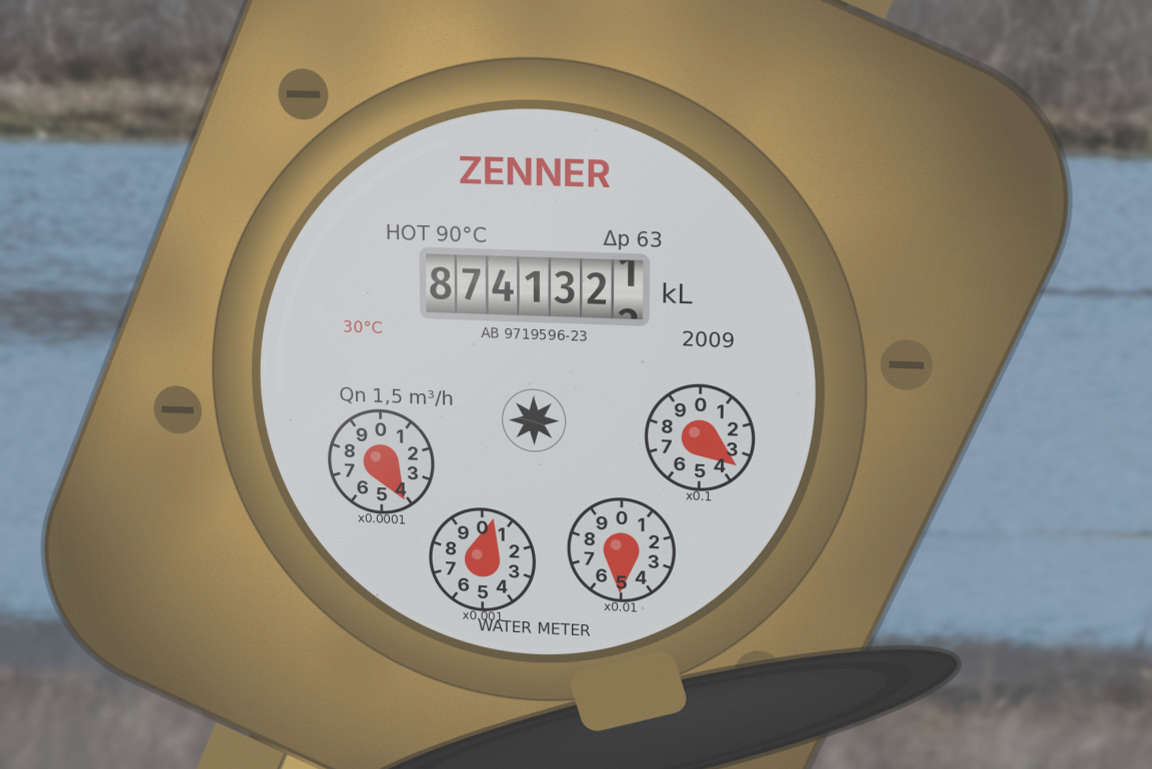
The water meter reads {"value": 8741321.3504, "unit": "kL"}
